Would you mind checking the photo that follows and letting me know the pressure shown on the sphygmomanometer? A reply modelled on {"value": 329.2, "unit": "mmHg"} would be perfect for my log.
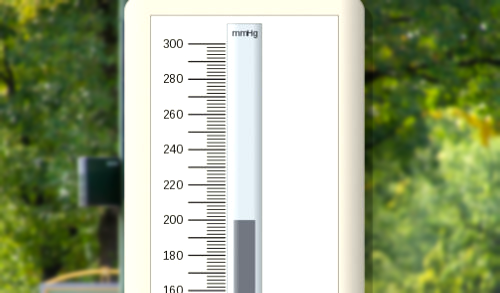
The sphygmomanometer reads {"value": 200, "unit": "mmHg"}
